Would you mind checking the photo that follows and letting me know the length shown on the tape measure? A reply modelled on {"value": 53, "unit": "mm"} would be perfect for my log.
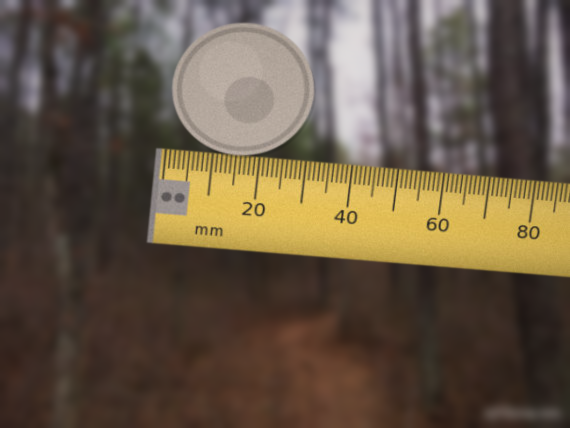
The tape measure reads {"value": 30, "unit": "mm"}
